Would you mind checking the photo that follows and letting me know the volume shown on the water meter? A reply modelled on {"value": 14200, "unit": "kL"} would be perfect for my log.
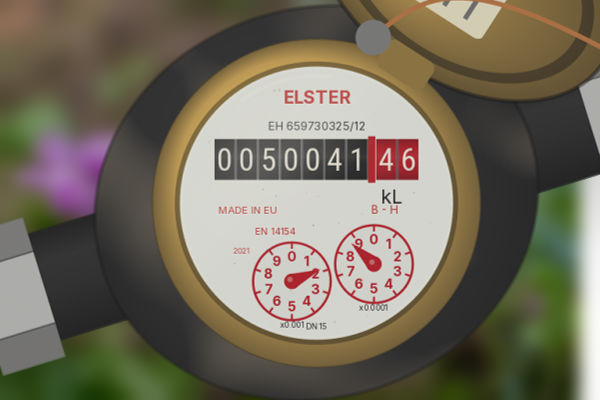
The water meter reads {"value": 50041.4618, "unit": "kL"}
